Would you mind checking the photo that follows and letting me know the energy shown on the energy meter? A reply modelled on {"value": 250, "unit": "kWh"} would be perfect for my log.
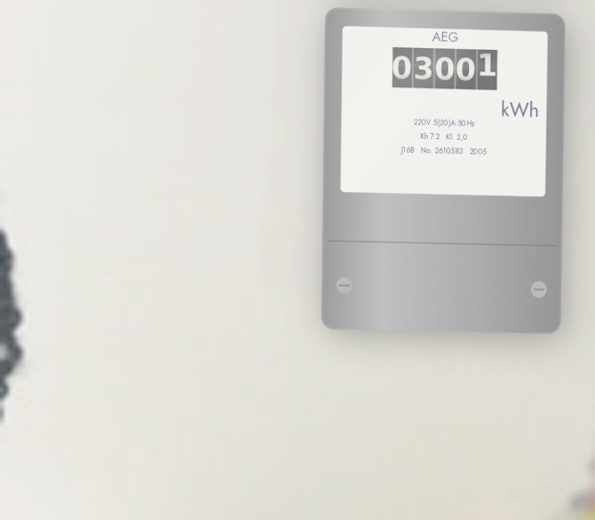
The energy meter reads {"value": 3001, "unit": "kWh"}
